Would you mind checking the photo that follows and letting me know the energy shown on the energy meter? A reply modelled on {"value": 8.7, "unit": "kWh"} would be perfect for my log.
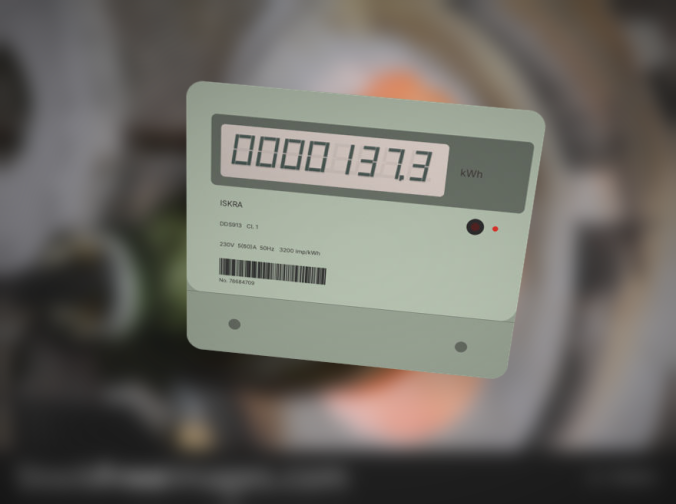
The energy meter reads {"value": 137.3, "unit": "kWh"}
